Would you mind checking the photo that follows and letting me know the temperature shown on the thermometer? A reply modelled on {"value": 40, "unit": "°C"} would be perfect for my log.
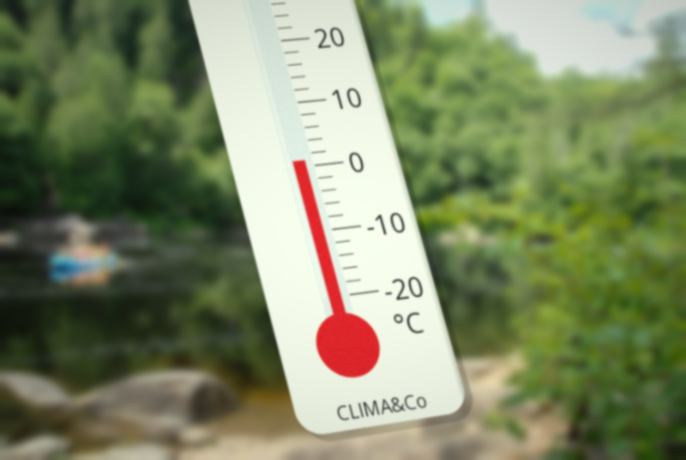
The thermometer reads {"value": 1, "unit": "°C"}
